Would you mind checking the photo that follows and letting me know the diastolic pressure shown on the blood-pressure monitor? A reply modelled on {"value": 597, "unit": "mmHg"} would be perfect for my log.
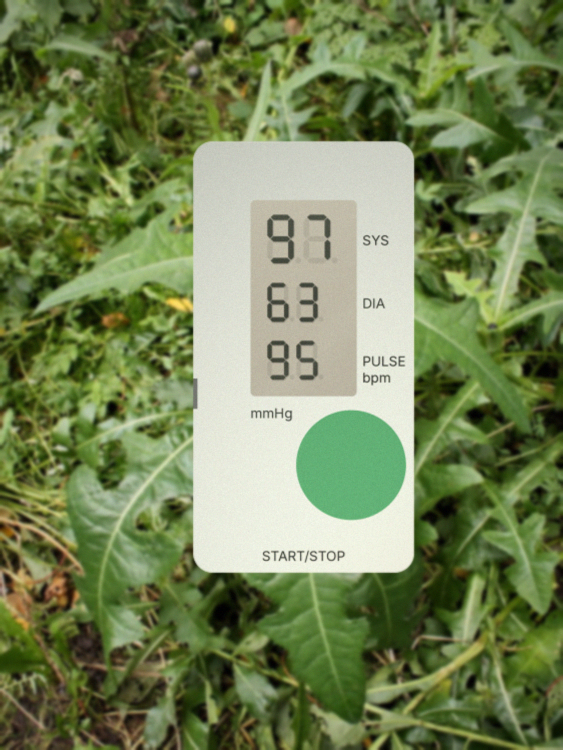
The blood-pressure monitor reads {"value": 63, "unit": "mmHg"}
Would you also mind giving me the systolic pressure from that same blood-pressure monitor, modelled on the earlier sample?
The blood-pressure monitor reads {"value": 97, "unit": "mmHg"}
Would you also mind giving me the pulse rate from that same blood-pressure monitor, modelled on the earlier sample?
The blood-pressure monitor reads {"value": 95, "unit": "bpm"}
